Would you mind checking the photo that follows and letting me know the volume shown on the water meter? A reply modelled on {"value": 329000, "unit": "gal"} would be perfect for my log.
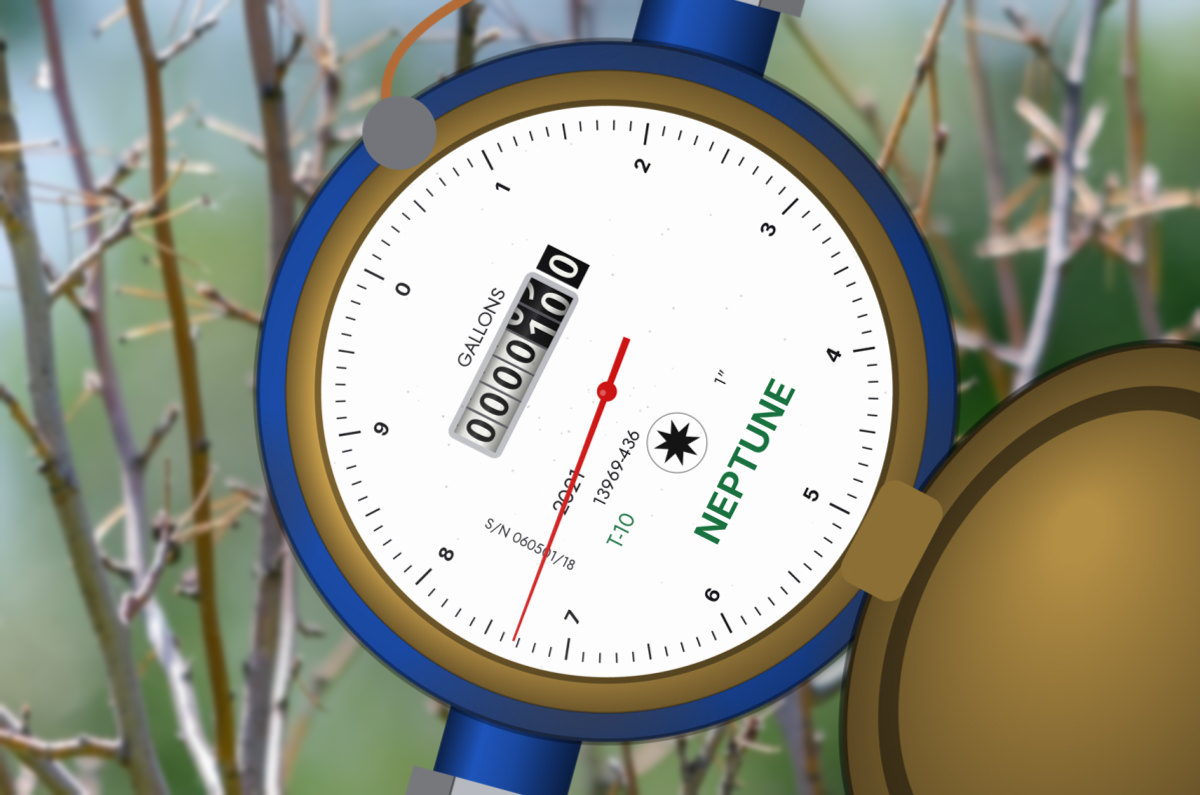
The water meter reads {"value": 97.3, "unit": "gal"}
